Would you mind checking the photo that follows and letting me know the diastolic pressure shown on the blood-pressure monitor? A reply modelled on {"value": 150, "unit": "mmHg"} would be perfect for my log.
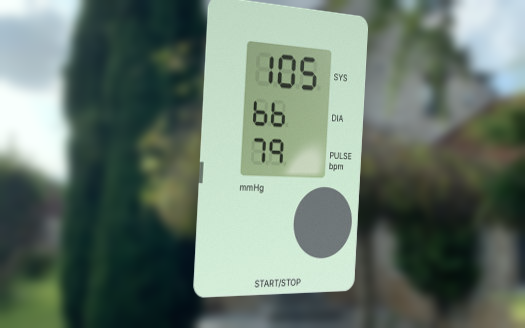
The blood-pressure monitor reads {"value": 66, "unit": "mmHg"}
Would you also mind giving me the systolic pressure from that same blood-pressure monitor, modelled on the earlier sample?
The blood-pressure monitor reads {"value": 105, "unit": "mmHg"}
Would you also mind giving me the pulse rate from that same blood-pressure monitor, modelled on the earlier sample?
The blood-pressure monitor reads {"value": 79, "unit": "bpm"}
